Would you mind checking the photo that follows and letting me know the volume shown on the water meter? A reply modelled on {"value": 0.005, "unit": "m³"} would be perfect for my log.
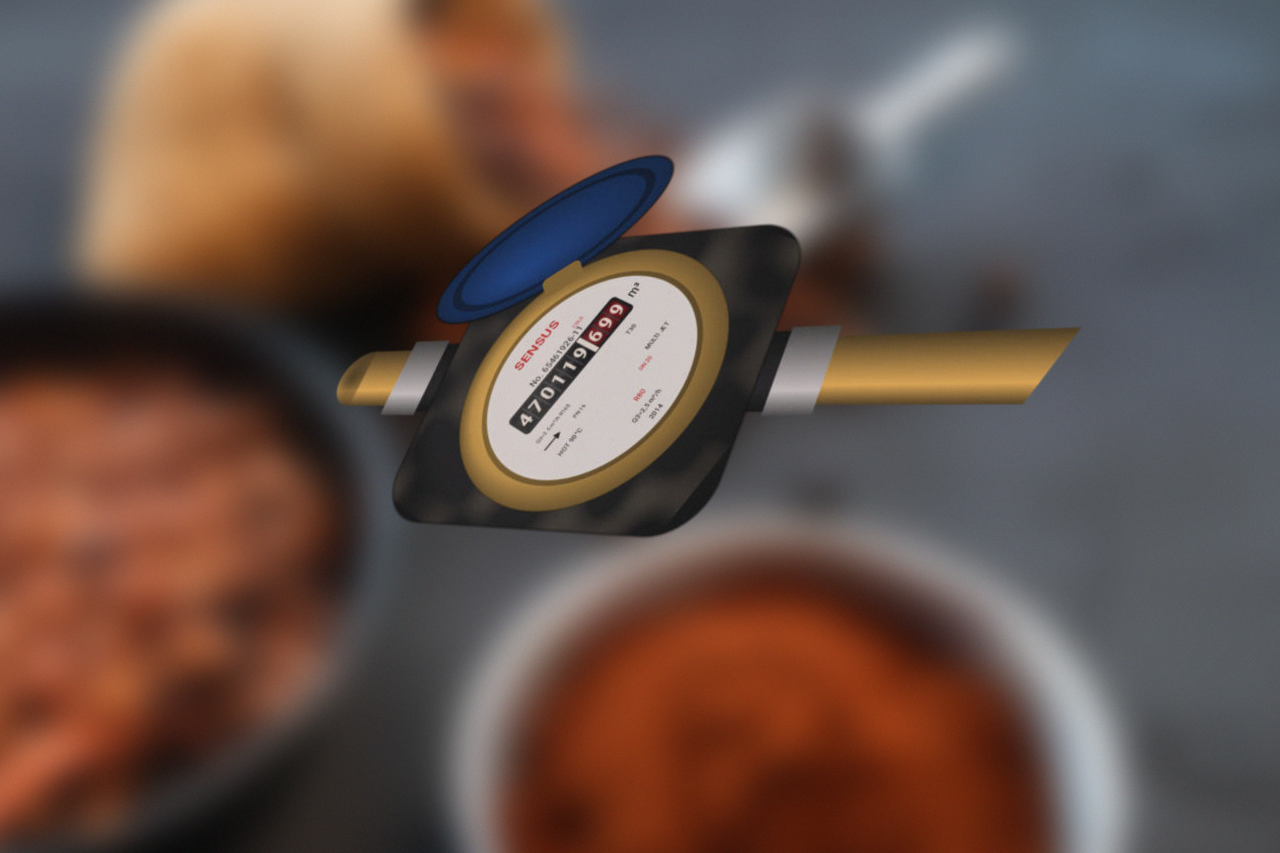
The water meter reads {"value": 470119.699, "unit": "m³"}
